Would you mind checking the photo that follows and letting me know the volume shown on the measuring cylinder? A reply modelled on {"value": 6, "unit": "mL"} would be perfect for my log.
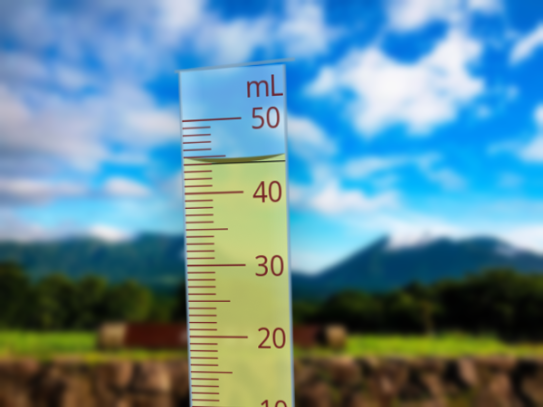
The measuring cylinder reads {"value": 44, "unit": "mL"}
